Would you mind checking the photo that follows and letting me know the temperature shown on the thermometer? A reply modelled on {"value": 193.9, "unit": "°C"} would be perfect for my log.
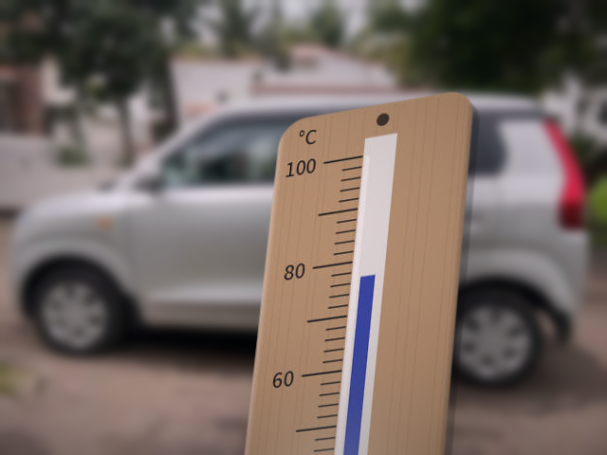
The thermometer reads {"value": 77, "unit": "°C"}
